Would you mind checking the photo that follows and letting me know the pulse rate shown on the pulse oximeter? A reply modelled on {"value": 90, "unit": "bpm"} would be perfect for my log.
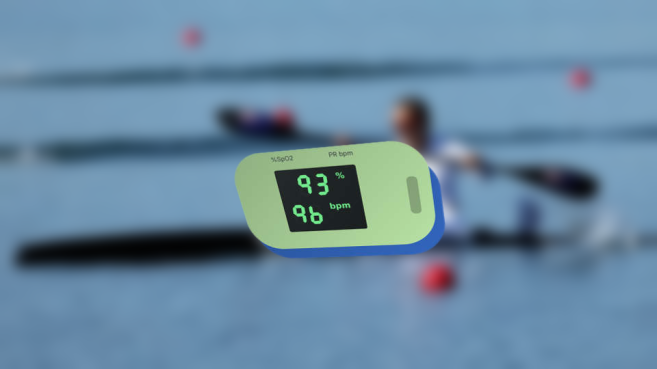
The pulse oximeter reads {"value": 96, "unit": "bpm"}
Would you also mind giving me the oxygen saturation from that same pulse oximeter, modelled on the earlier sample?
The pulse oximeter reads {"value": 93, "unit": "%"}
